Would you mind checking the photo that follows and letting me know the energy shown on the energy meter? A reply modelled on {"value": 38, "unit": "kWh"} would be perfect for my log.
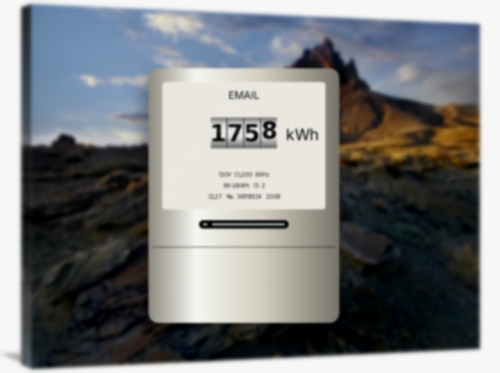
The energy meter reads {"value": 1758, "unit": "kWh"}
